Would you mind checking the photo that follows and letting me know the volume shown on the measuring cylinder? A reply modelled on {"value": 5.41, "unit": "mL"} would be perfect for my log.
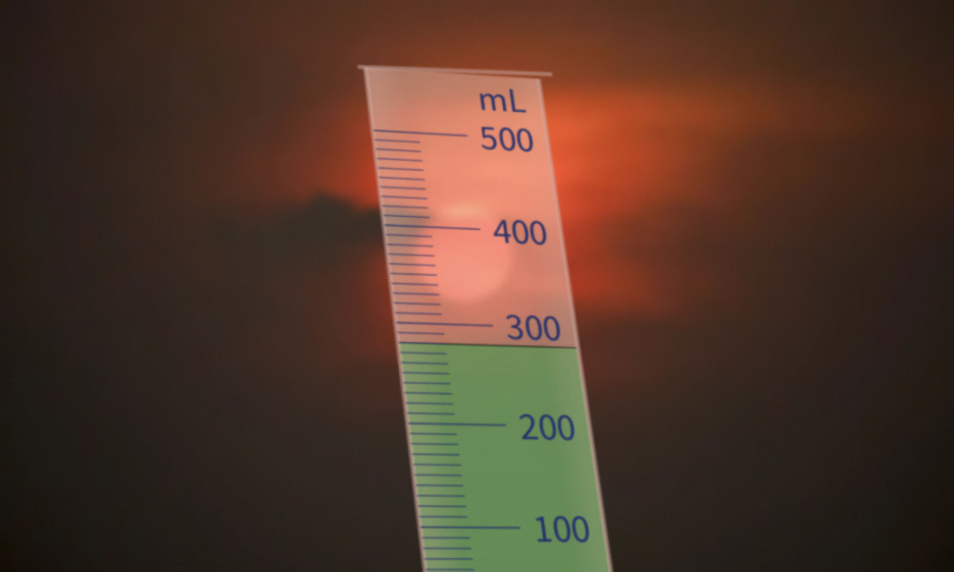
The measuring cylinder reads {"value": 280, "unit": "mL"}
